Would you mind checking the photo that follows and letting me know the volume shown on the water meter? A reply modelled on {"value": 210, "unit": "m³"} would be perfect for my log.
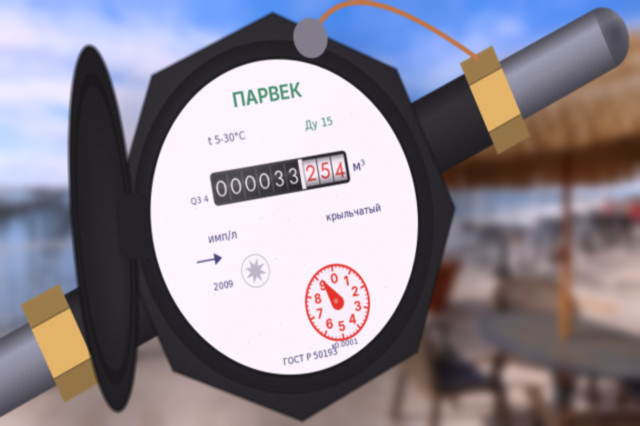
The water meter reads {"value": 33.2539, "unit": "m³"}
